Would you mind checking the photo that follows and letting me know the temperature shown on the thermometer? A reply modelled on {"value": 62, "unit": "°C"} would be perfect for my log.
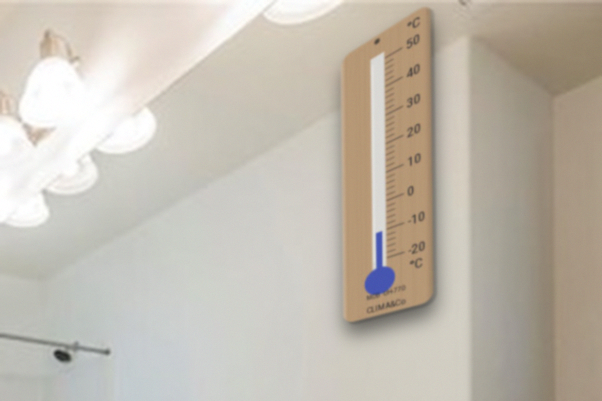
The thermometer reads {"value": -10, "unit": "°C"}
